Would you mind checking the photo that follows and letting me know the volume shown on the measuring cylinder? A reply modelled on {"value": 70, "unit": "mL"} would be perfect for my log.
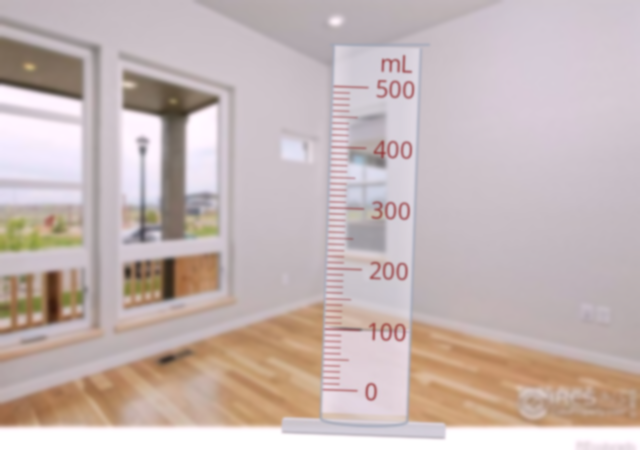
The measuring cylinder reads {"value": 100, "unit": "mL"}
